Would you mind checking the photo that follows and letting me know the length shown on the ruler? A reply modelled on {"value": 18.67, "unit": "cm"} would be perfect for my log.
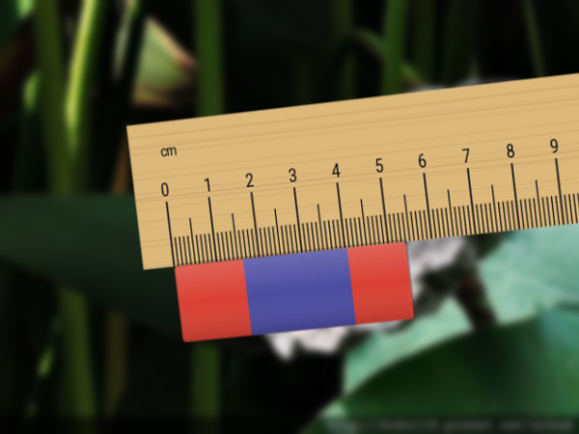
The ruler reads {"value": 5.4, "unit": "cm"}
